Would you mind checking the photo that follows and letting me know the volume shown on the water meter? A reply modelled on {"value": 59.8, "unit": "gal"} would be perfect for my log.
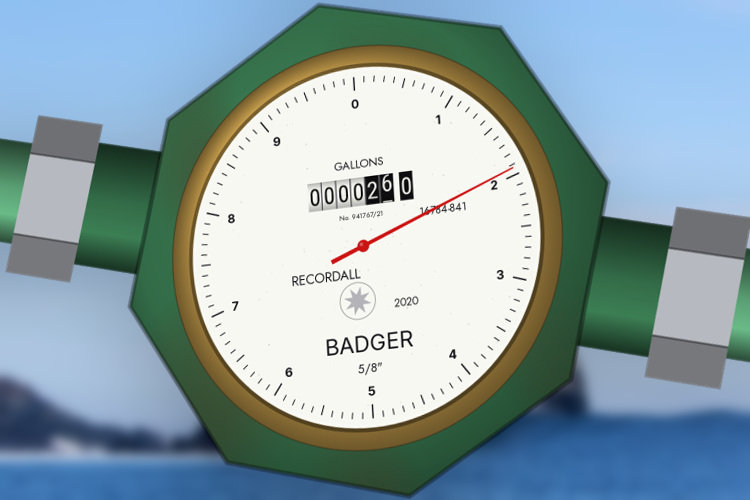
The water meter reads {"value": 261.9, "unit": "gal"}
